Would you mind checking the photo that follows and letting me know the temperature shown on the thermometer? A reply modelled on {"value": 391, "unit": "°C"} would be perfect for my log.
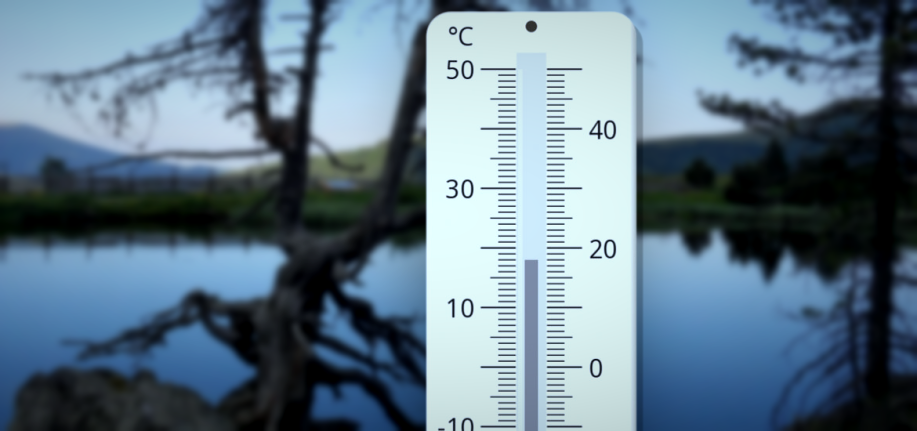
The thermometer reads {"value": 18, "unit": "°C"}
